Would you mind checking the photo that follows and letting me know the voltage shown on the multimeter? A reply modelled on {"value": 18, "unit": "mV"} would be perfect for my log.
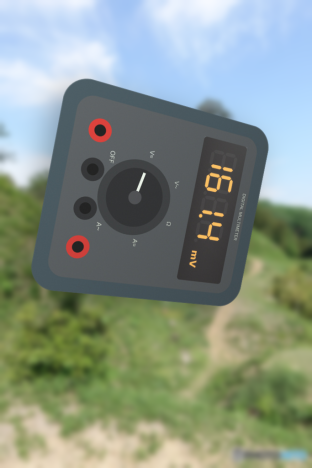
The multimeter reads {"value": 161.4, "unit": "mV"}
